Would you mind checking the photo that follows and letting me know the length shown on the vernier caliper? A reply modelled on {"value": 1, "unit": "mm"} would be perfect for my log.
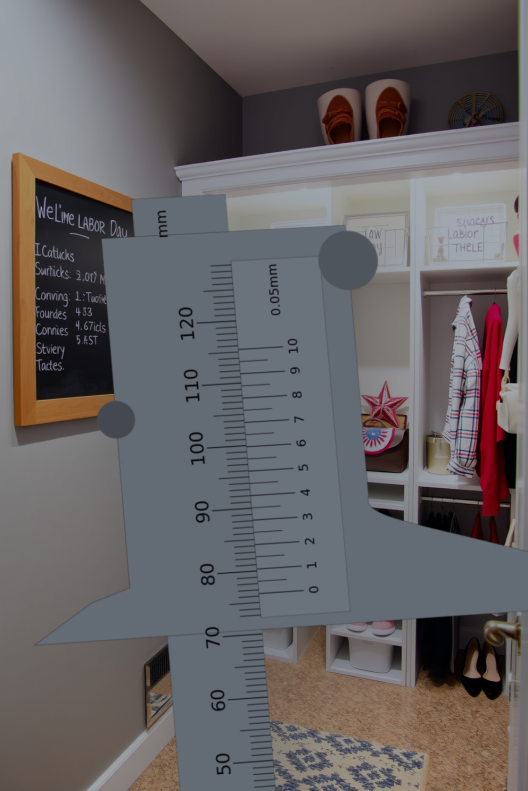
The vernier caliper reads {"value": 76.4, "unit": "mm"}
